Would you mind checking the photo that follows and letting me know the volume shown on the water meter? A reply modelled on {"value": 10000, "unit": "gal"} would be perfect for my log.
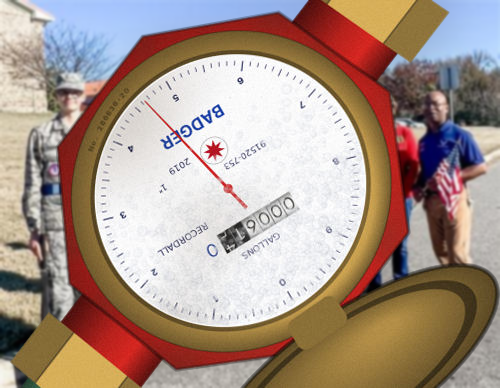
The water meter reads {"value": 6144.6, "unit": "gal"}
